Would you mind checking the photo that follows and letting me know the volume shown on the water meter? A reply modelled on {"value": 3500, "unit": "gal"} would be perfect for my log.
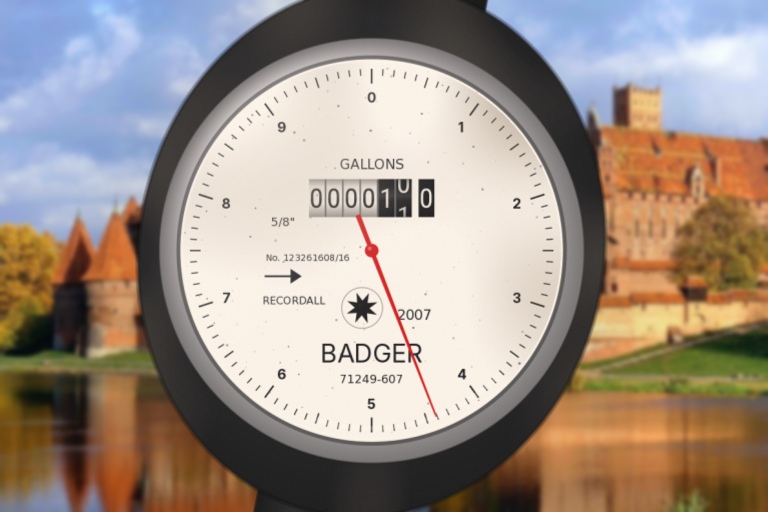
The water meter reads {"value": 104.4, "unit": "gal"}
